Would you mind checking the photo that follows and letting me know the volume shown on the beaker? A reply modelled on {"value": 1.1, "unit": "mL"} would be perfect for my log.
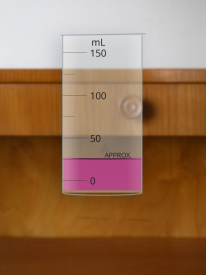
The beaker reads {"value": 25, "unit": "mL"}
